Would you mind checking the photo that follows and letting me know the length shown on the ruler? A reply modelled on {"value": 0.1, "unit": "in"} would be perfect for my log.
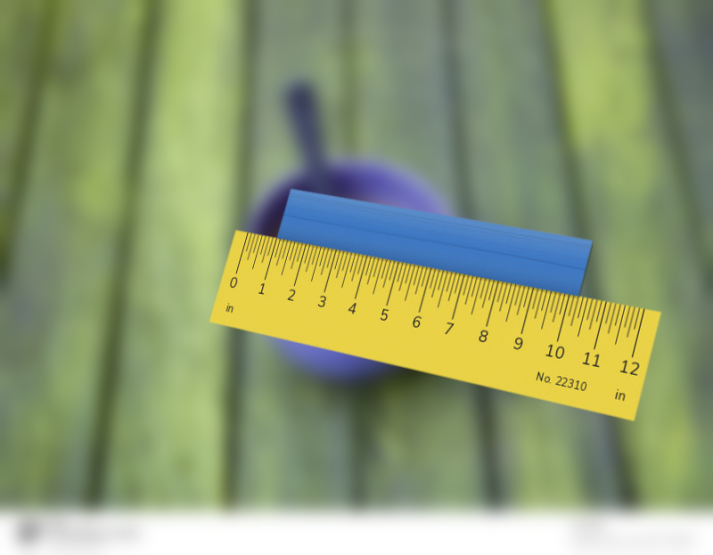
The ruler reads {"value": 9.25, "unit": "in"}
